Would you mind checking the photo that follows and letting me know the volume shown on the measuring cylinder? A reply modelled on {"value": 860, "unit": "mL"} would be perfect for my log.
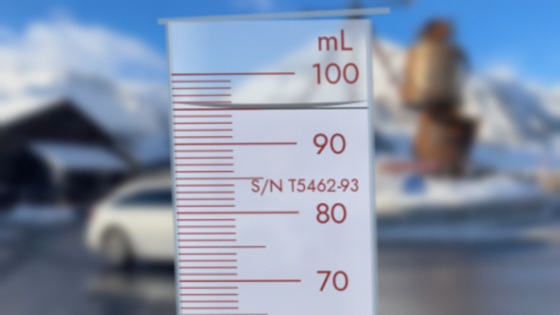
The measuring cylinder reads {"value": 95, "unit": "mL"}
